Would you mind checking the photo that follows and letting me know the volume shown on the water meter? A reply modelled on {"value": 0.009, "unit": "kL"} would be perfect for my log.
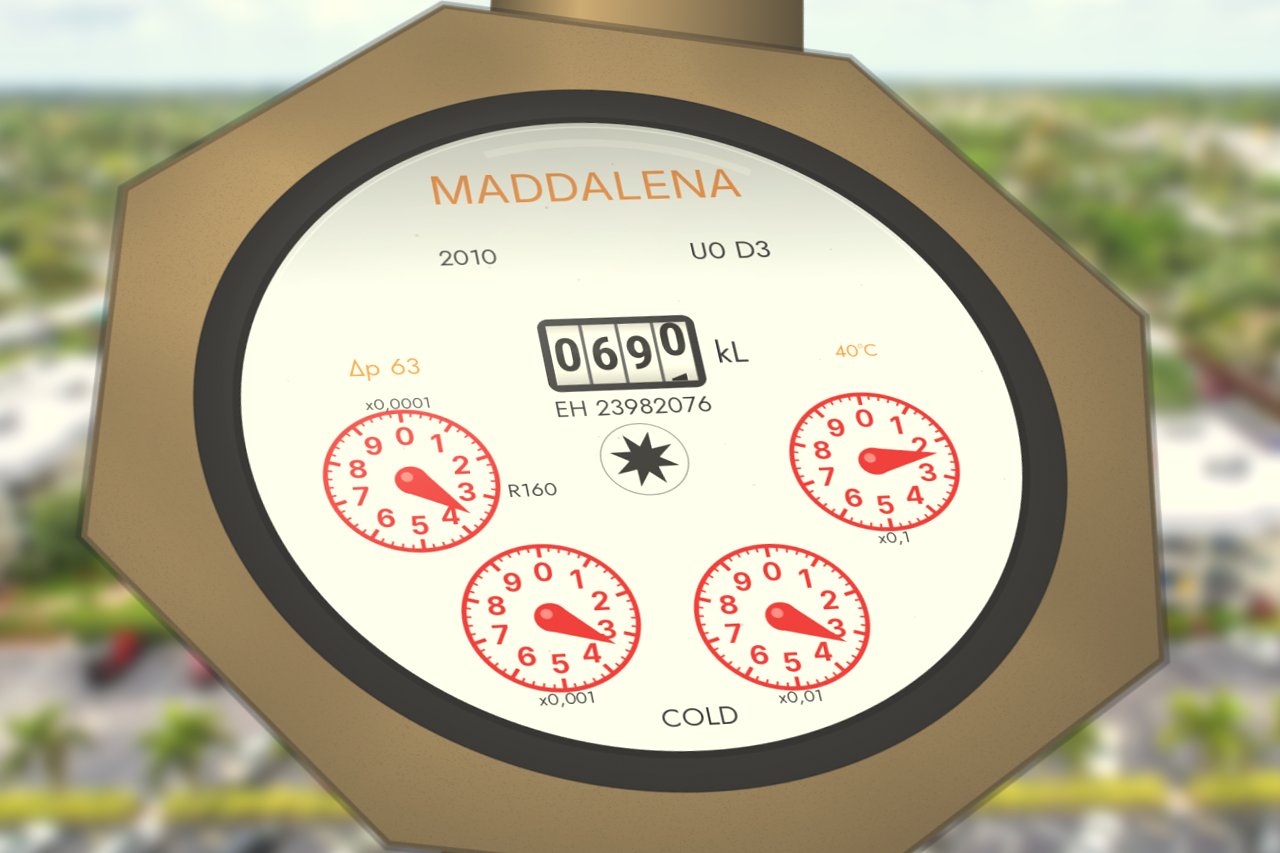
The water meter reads {"value": 690.2333, "unit": "kL"}
